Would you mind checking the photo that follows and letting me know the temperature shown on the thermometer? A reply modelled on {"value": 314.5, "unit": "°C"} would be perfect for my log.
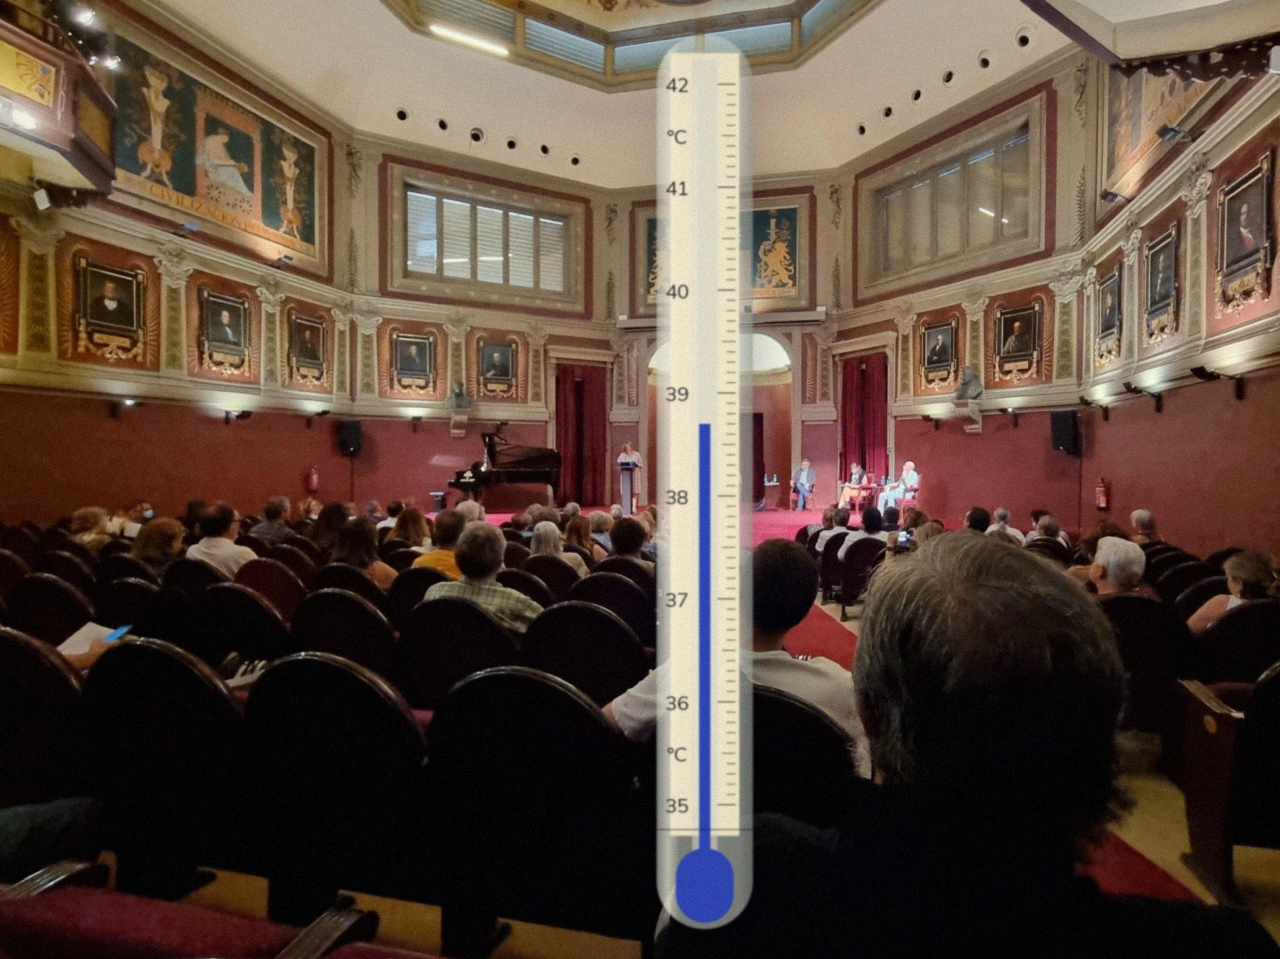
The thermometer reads {"value": 38.7, "unit": "°C"}
